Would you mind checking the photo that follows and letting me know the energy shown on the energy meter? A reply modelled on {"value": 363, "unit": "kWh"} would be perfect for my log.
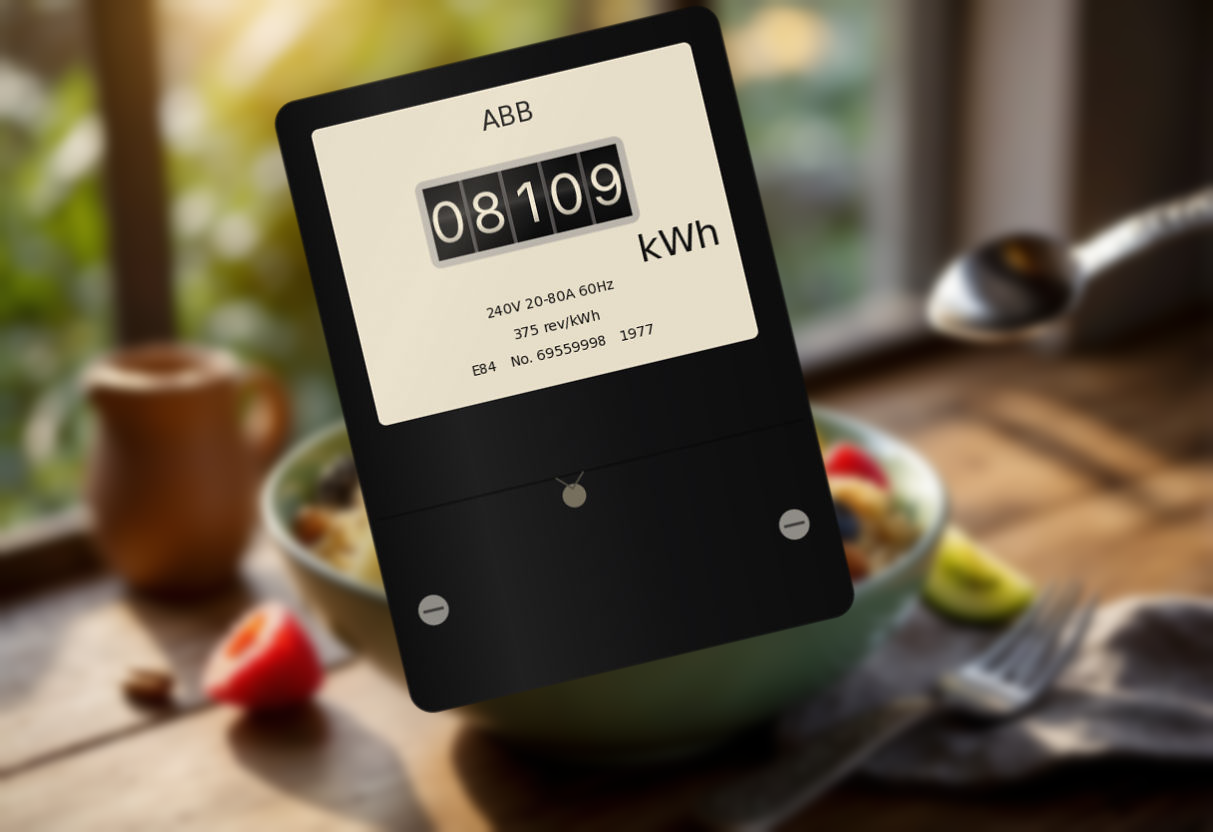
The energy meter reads {"value": 8109, "unit": "kWh"}
